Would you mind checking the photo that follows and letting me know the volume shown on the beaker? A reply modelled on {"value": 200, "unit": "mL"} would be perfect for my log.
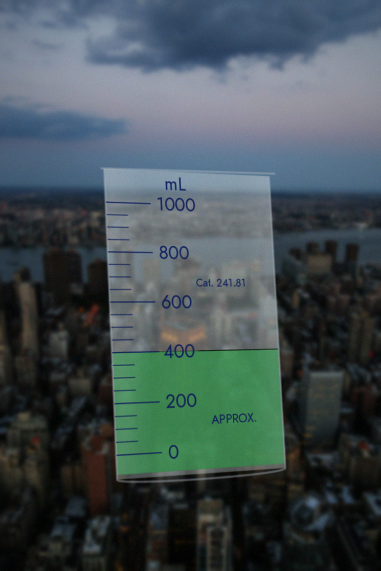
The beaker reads {"value": 400, "unit": "mL"}
